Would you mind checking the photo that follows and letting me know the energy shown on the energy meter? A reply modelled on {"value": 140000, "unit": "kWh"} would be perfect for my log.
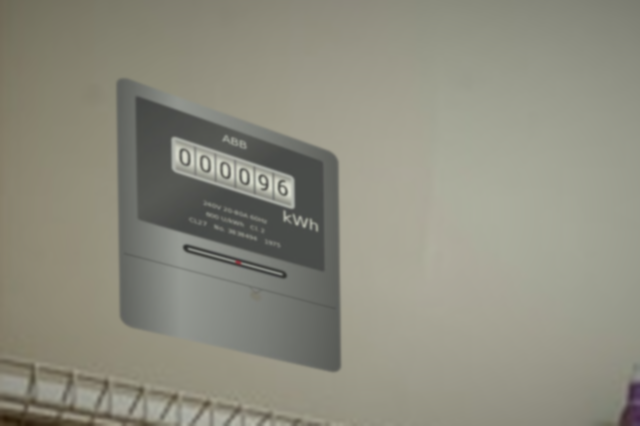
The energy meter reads {"value": 96, "unit": "kWh"}
